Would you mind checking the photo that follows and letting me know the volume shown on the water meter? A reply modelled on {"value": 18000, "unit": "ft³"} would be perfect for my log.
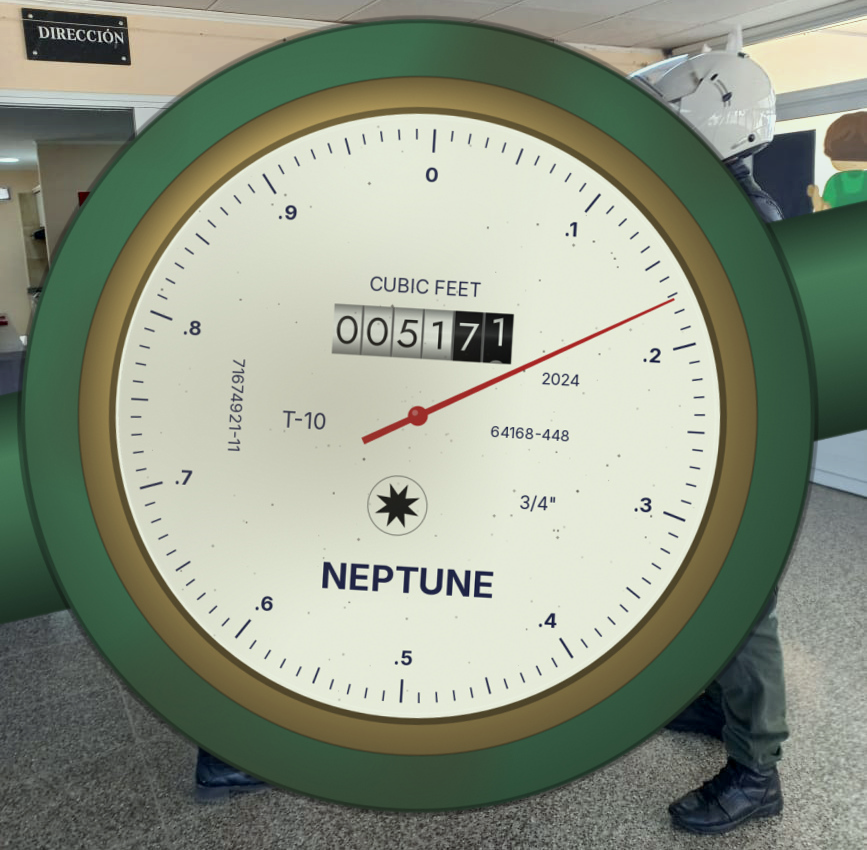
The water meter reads {"value": 5171.17, "unit": "ft³"}
